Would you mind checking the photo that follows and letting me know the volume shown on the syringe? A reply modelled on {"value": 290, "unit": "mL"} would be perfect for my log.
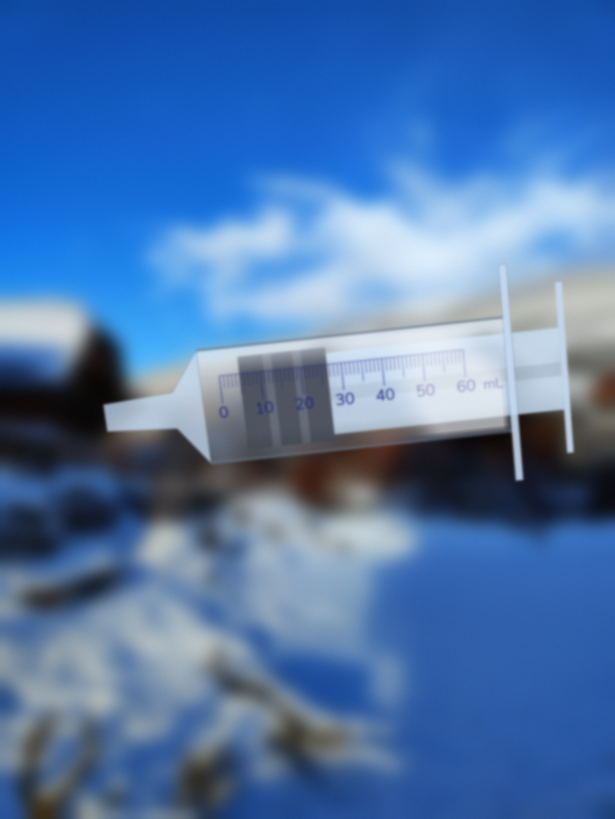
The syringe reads {"value": 5, "unit": "mL"}
